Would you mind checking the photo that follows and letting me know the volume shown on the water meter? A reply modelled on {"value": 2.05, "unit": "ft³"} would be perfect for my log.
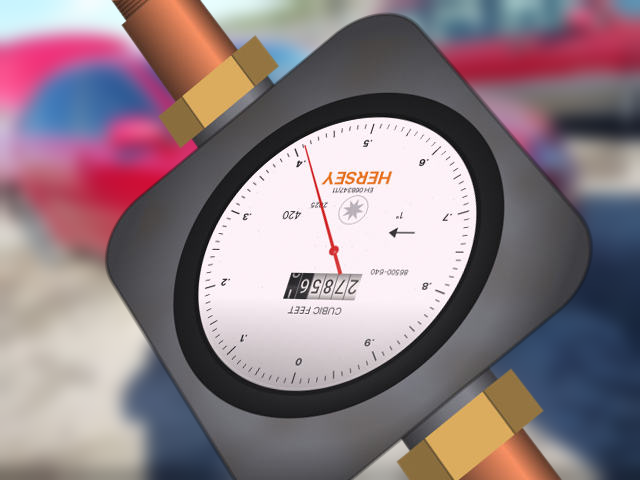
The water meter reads {"value": 278561.41, "unit": "ft³"}
